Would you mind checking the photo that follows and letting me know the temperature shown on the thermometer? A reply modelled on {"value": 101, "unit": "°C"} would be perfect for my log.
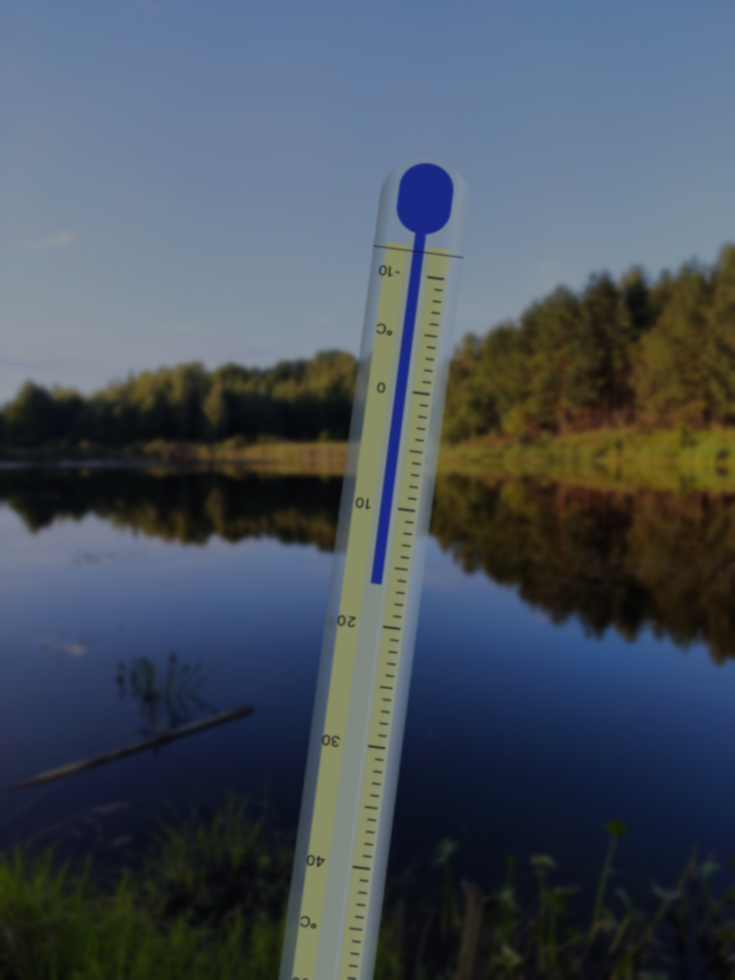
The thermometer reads {"value": 16.5, "unit": "°C"}
